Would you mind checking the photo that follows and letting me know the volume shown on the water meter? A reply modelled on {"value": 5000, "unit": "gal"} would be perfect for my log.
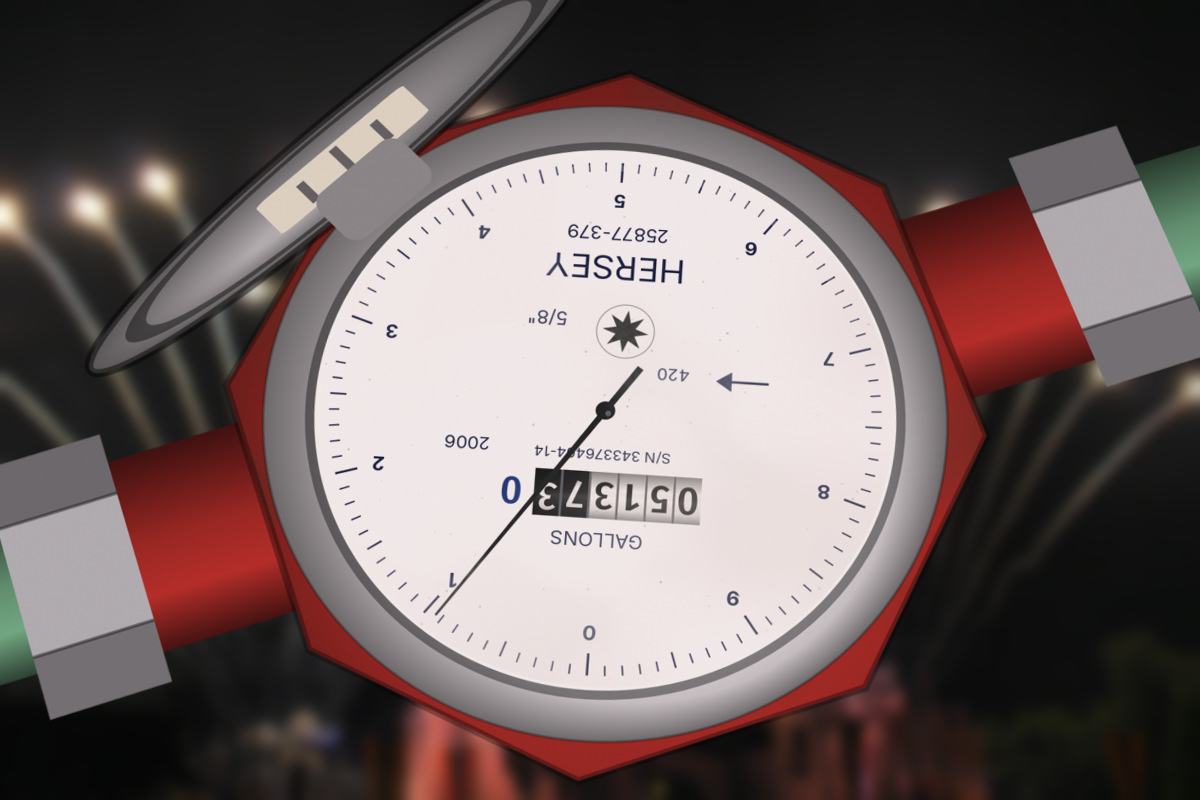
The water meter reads {"value": 513730.9, "unit": "gal"}
